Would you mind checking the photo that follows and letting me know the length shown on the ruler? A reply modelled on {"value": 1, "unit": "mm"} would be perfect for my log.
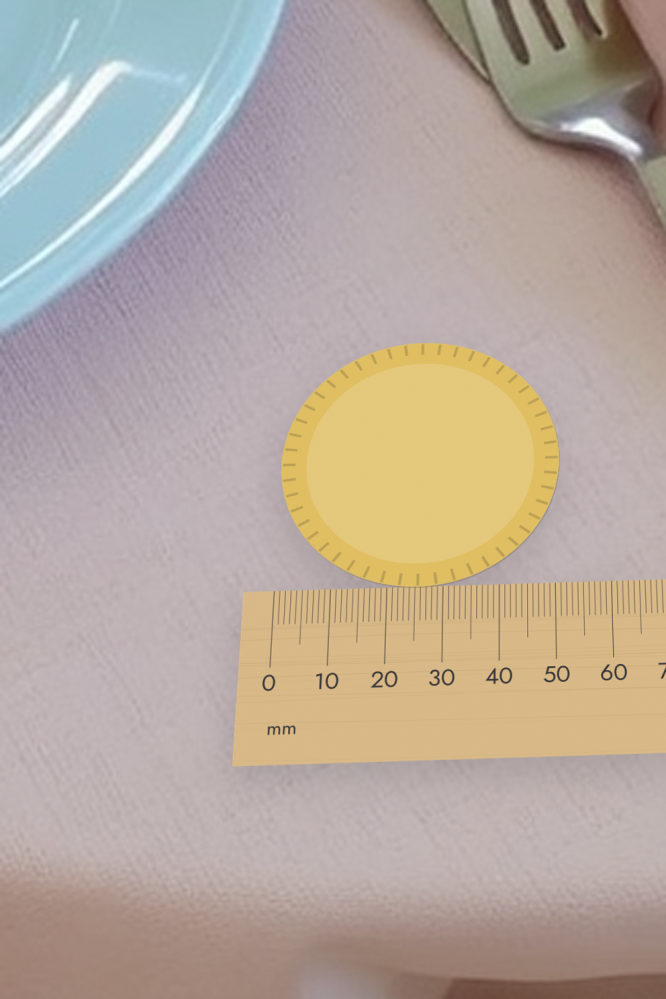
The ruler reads {"value": 51, "unit": "mm"}
